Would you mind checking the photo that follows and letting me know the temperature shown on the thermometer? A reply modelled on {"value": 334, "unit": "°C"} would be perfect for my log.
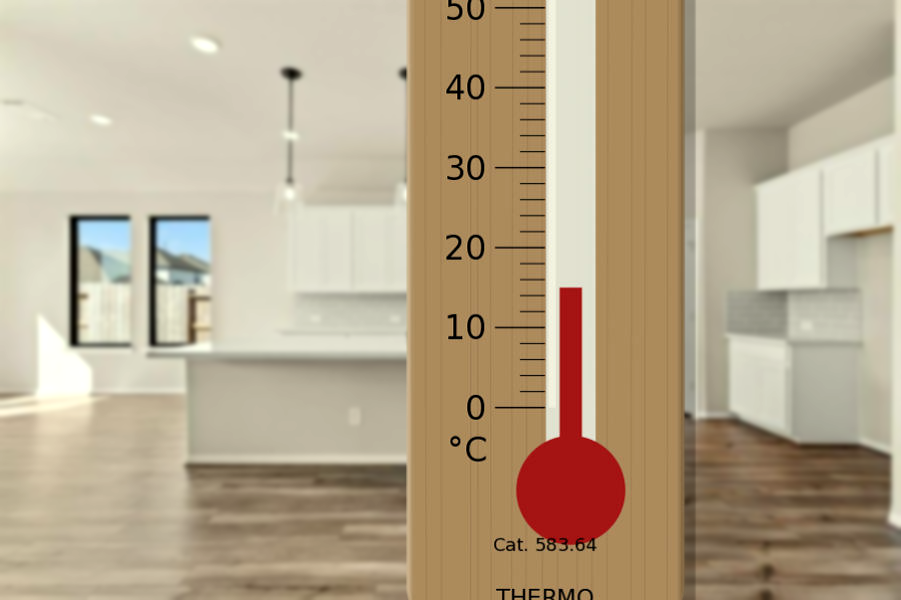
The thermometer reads {"value": 15, "unit": "°C"}
